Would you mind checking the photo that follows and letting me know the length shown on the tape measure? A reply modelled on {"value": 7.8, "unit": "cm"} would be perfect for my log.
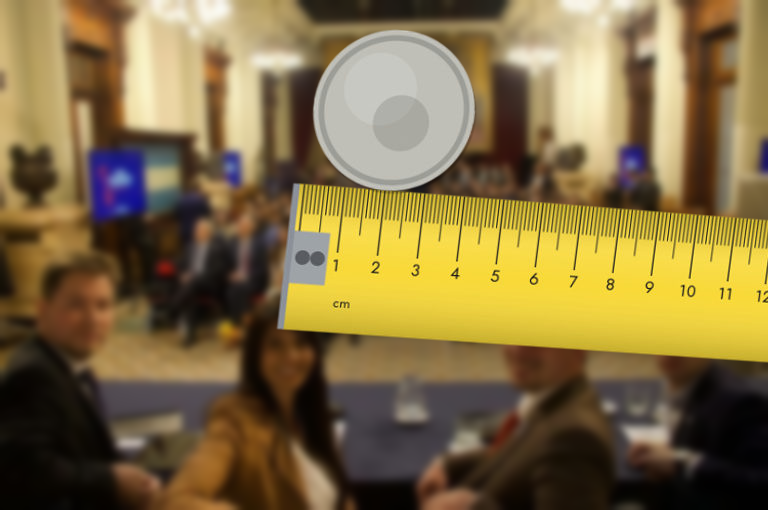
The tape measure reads {"value": 4, "unit": "cm"}
